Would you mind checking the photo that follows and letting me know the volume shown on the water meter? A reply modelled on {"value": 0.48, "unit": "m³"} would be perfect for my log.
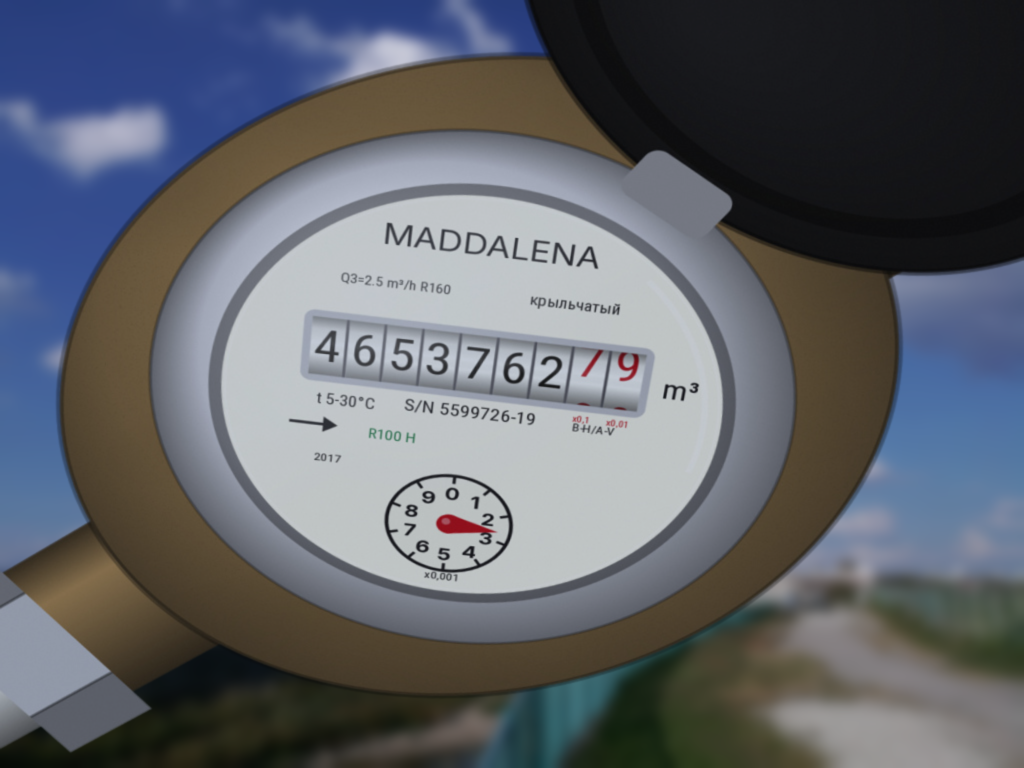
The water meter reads {"value": 4653762.792, "unit": "m³"}
